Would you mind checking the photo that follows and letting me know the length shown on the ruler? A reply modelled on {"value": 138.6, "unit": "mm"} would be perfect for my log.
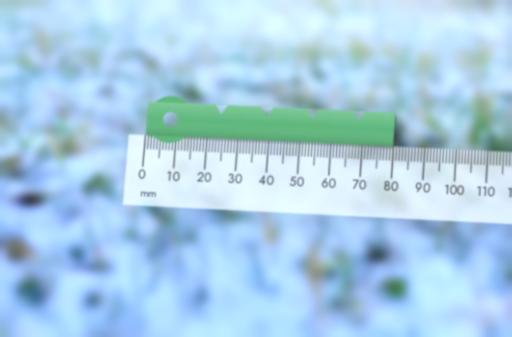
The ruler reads {"value": 80, "unit": "mm"}
